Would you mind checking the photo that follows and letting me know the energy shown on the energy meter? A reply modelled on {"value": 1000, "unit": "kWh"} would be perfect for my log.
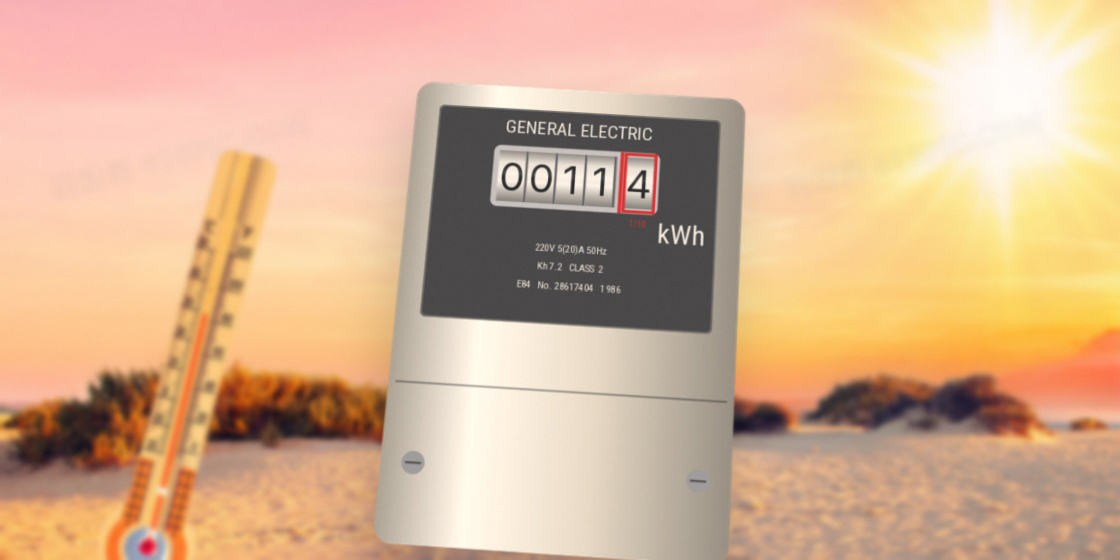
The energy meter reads {"value": 11.4, "unit": "kWh"}
